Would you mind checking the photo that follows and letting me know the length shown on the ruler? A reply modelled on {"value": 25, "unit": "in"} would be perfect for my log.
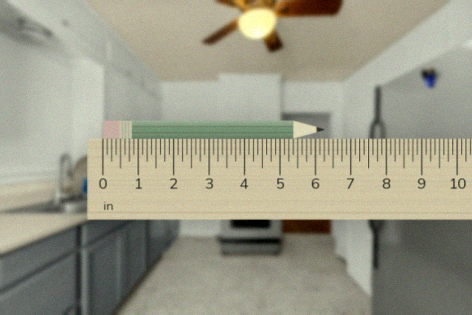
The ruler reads {"value": 6.25, "unit": "in"}
